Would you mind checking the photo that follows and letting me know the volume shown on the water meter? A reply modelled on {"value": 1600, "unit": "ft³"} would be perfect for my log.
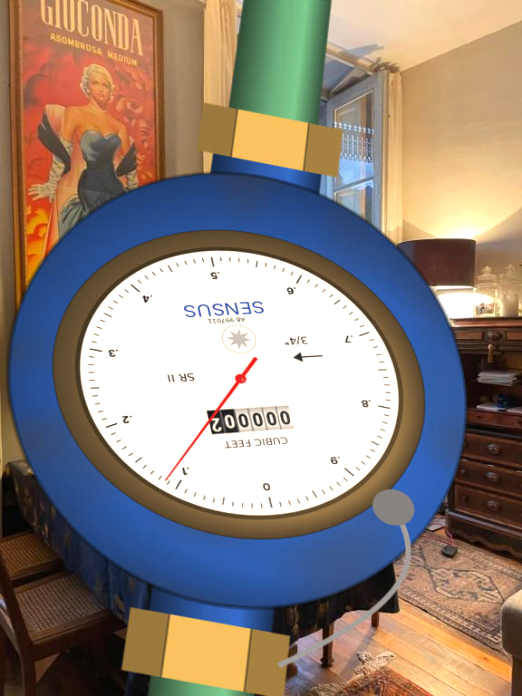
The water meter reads {"value": 2.11, "unit": "ft³"}
